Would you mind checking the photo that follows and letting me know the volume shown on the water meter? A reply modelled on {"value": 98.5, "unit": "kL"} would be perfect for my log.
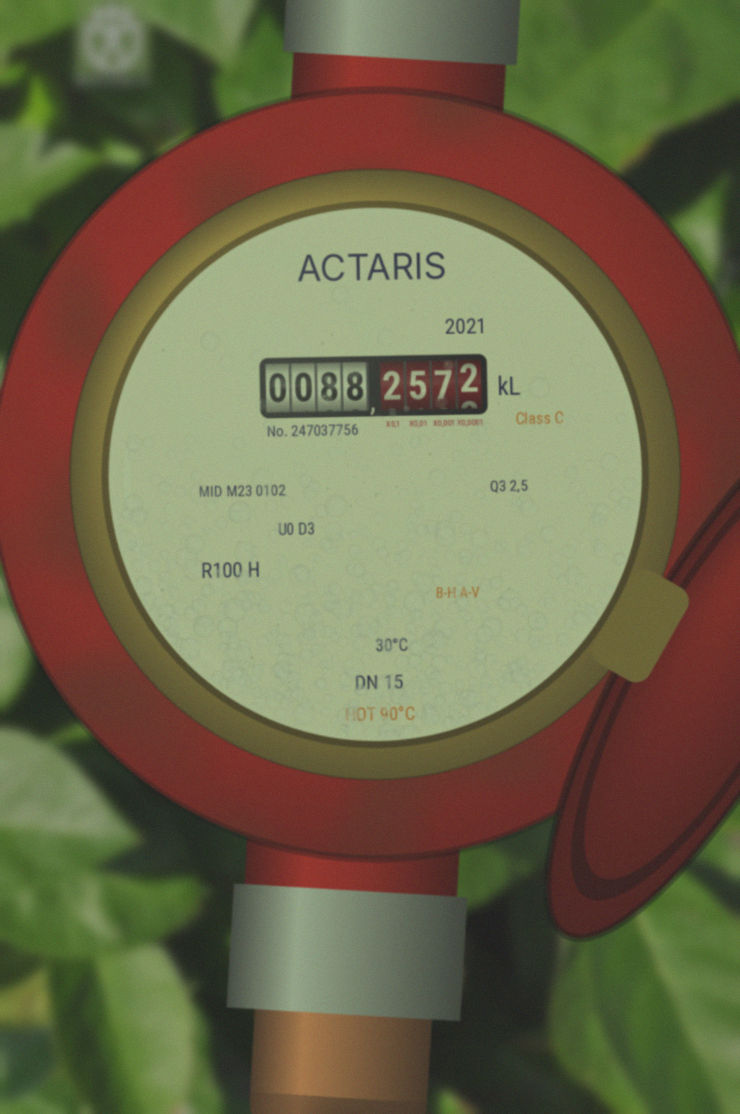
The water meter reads {"value": 88.2572, "unit": "kL"}
